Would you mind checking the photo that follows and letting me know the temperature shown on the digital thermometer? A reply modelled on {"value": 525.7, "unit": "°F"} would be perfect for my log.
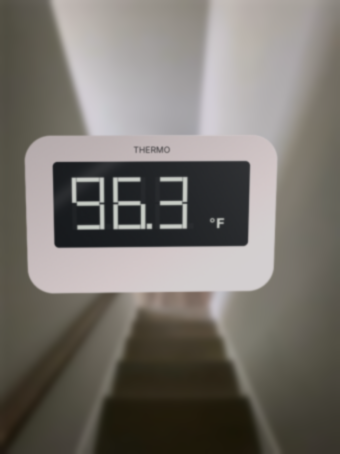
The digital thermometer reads {"value": 96.3, "unit": "°F"}
